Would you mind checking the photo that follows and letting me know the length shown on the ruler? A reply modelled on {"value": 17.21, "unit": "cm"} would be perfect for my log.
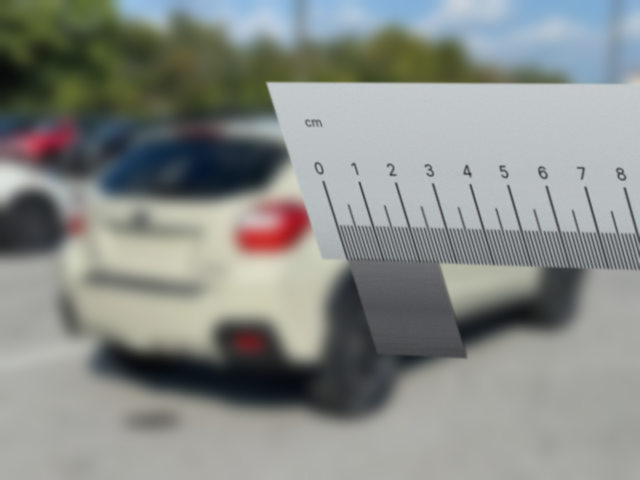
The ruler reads {"value": 2.5, "unit": "cm"}
